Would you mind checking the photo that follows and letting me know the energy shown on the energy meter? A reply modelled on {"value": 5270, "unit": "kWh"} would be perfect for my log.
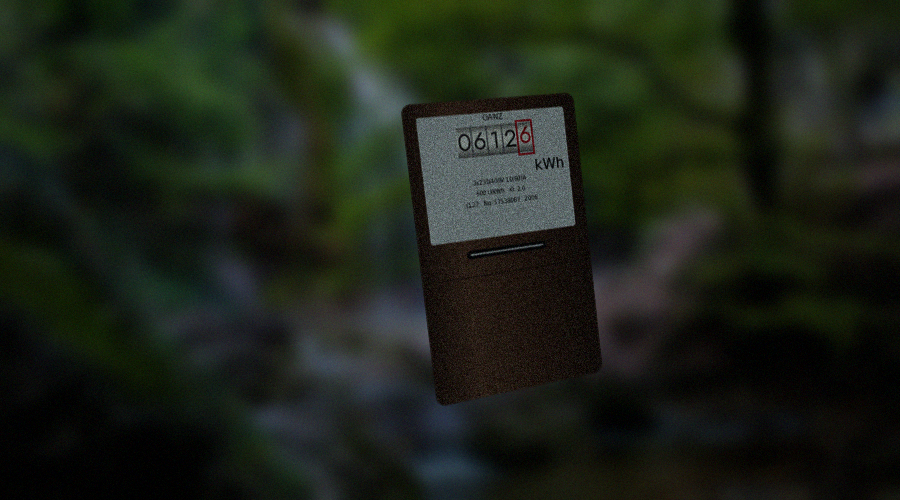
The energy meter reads {"value": 612.6, "unit": "kWh"}
